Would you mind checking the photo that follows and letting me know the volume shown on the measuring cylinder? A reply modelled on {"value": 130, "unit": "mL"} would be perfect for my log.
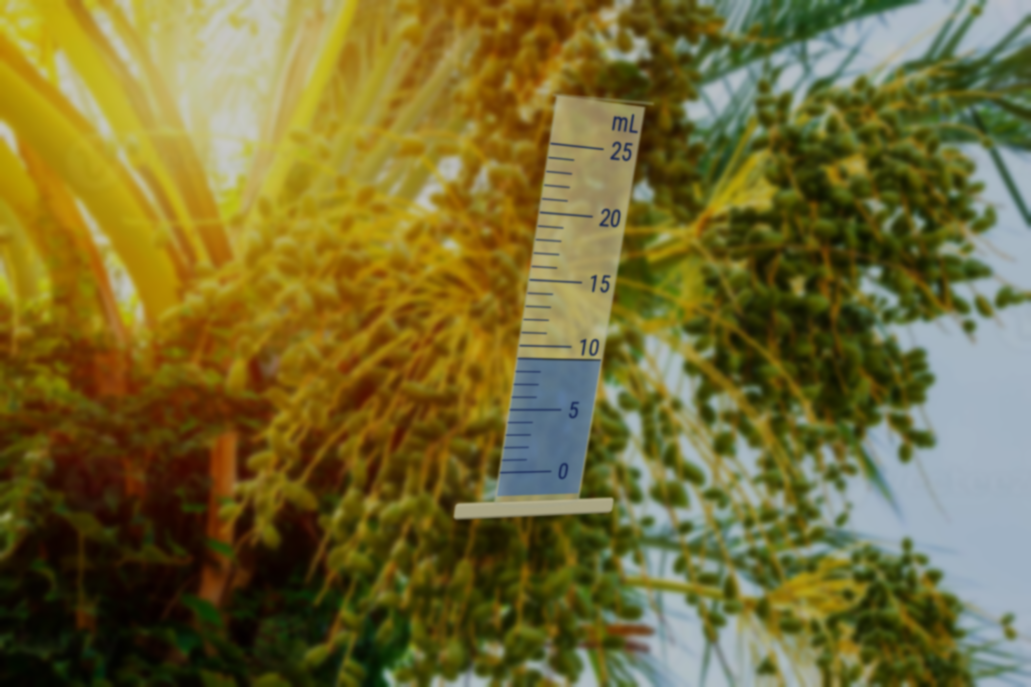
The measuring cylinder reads {"value": 9, "unit": "mL"}
